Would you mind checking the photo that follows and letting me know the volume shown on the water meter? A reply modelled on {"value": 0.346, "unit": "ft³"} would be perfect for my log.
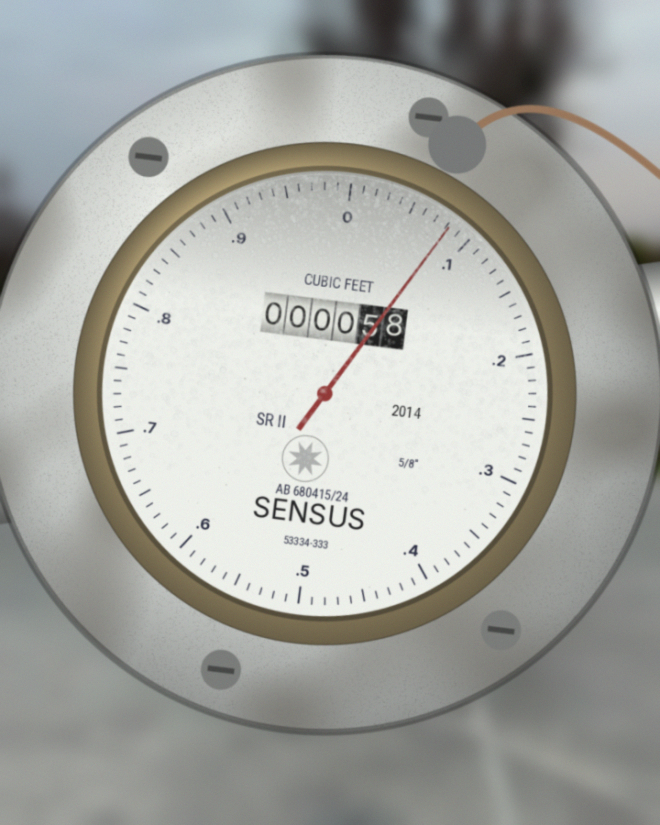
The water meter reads {"value": 58.08, "unit": "ft³"}
